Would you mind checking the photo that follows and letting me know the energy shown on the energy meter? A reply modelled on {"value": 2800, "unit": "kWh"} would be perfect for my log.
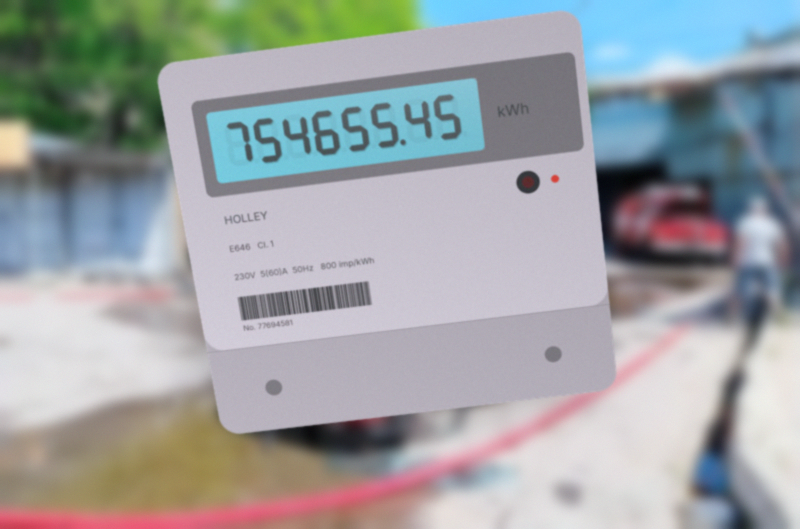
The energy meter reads {"value": 754655.45, "unit": "kWh"}
